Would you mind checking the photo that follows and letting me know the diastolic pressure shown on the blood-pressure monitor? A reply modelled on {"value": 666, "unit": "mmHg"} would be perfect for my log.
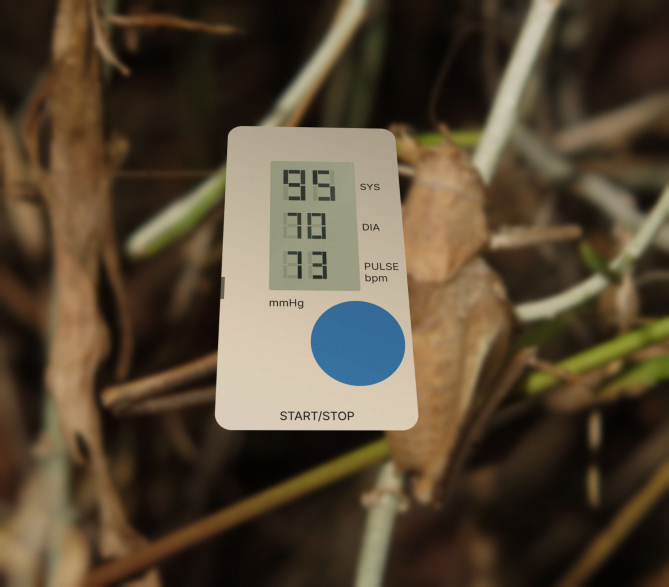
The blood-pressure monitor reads {"value": 70, "unit": "mmHg"}
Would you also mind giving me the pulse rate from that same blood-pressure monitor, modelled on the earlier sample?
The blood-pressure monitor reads {"value": 73, "unit": "bpm"}
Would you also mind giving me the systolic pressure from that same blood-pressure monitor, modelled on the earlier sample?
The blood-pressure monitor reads {"value": 95, "unit": "mmHg"}
